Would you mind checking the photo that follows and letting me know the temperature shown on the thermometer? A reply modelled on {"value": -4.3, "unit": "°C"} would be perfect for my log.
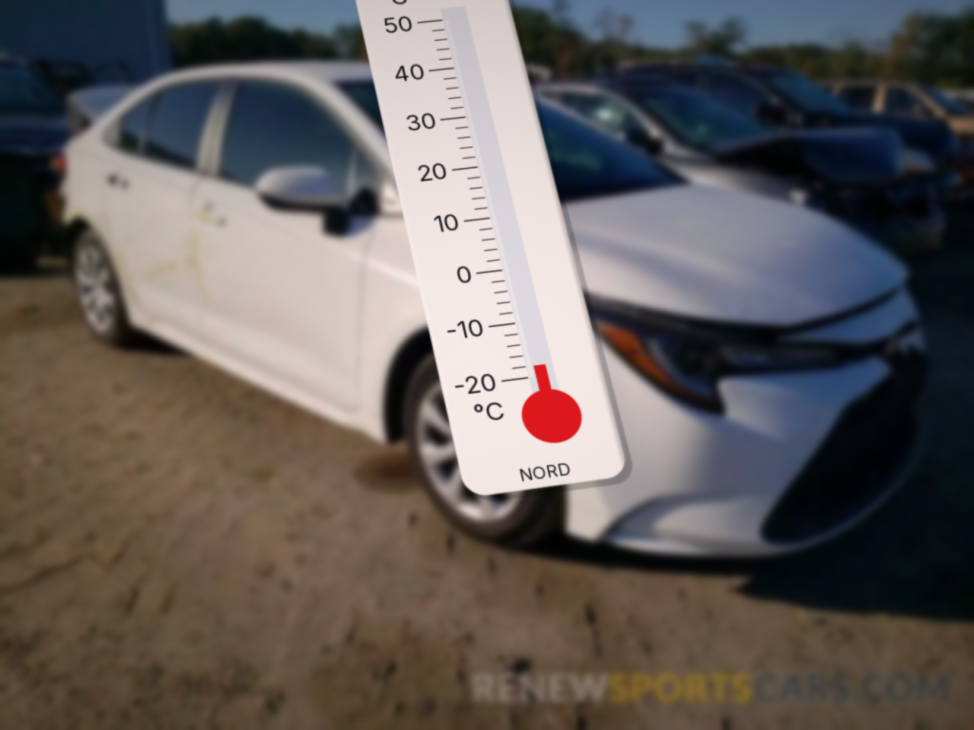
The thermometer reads {"value": -18, "unit": "°C"}
